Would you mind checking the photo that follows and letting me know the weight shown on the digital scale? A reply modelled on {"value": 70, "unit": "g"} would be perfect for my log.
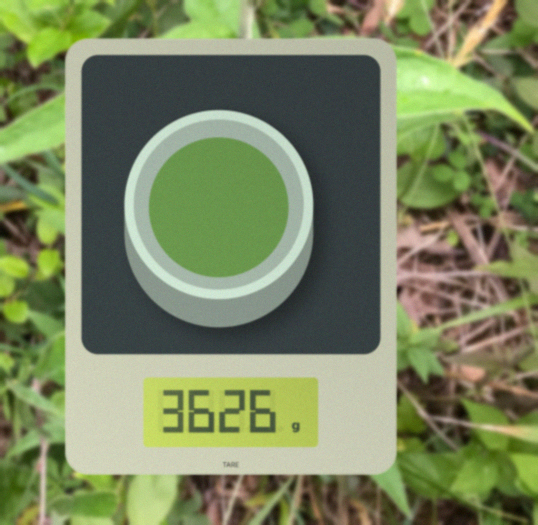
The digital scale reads {"value": 3626, "unit": "g"}
